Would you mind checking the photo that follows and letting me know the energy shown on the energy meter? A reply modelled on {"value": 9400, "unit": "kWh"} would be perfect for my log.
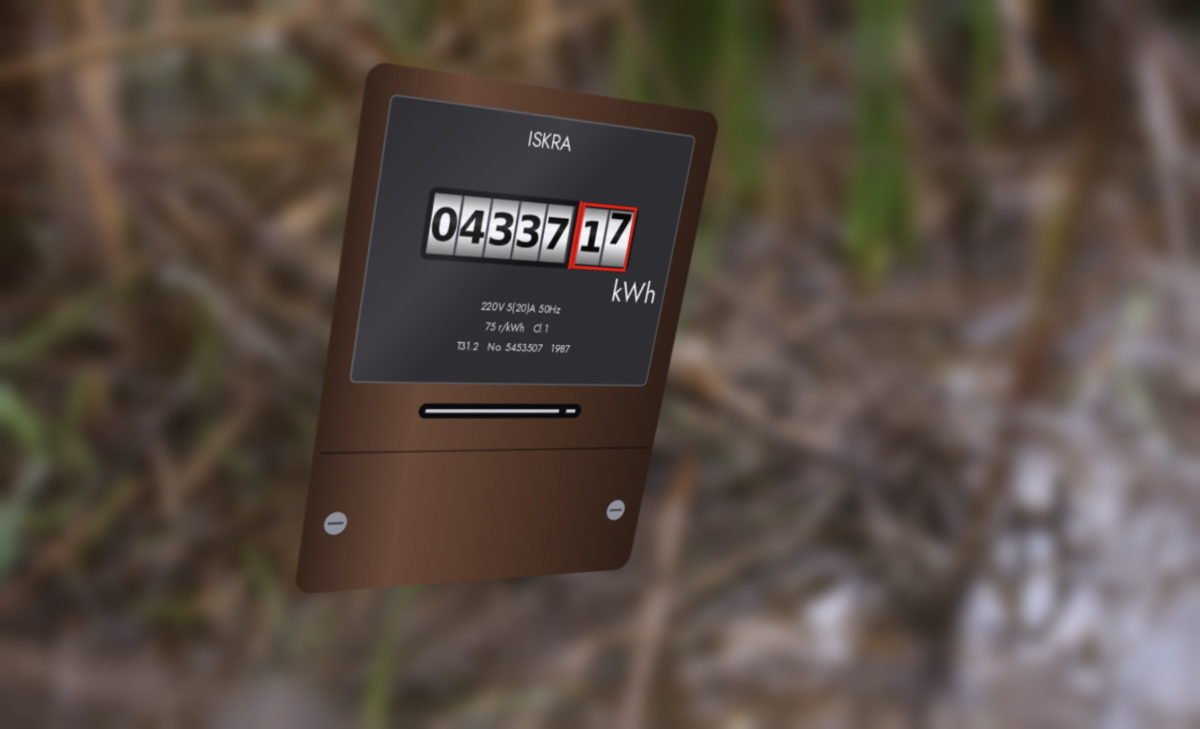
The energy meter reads {"value": 4337.17, "unit": "kWh"}
